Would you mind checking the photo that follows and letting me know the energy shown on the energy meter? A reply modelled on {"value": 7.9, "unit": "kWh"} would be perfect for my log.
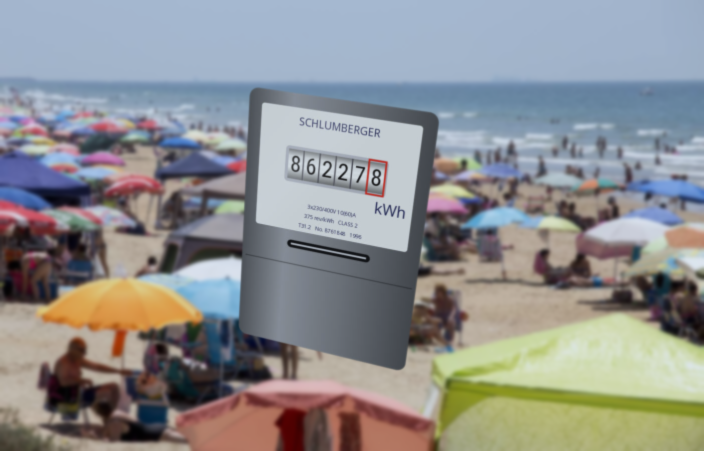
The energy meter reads {"value": 86227.8, "unit": "kWh"}
